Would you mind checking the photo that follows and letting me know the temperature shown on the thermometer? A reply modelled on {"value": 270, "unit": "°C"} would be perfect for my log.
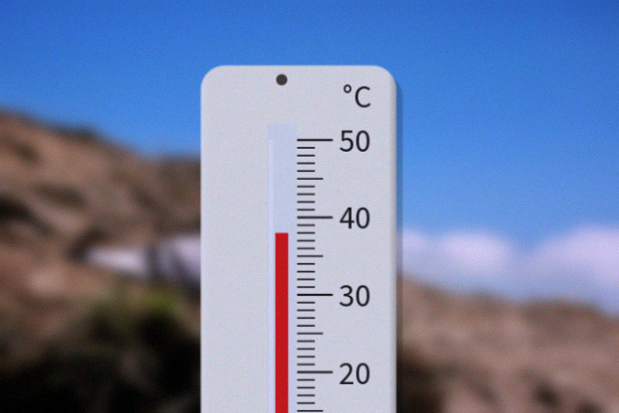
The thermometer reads {"value": 38, "unit": "°C"}
